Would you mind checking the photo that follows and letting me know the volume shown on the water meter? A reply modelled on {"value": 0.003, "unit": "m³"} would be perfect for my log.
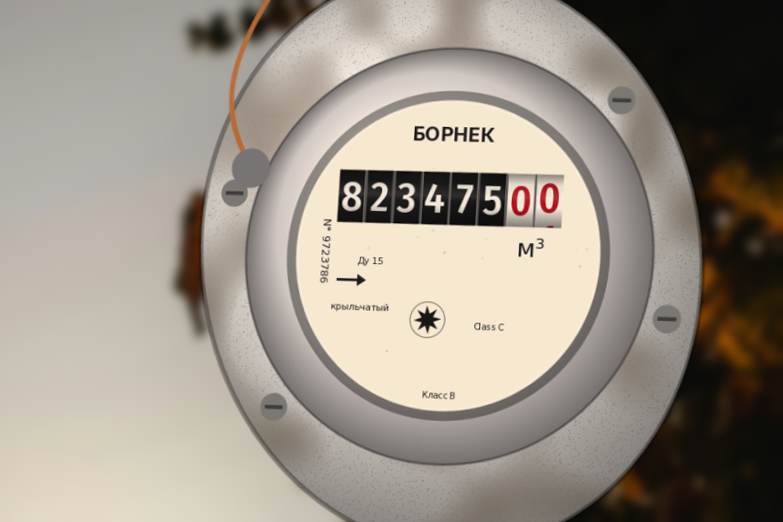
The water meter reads {"value": 823475.00, "unit": "m³"}
